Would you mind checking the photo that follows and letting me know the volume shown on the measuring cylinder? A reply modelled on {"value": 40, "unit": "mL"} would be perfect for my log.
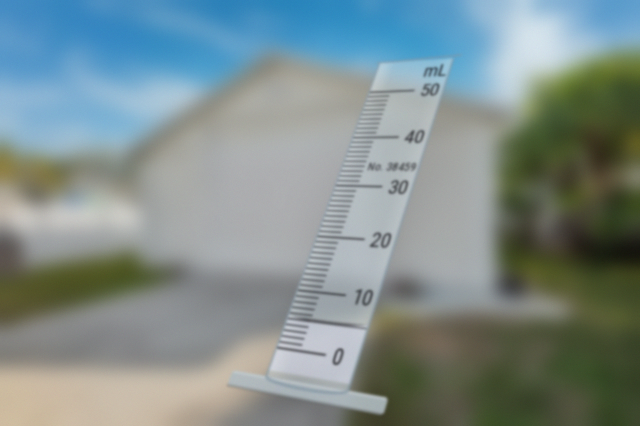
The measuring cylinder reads {"value": 5, "unit": "mL"}
